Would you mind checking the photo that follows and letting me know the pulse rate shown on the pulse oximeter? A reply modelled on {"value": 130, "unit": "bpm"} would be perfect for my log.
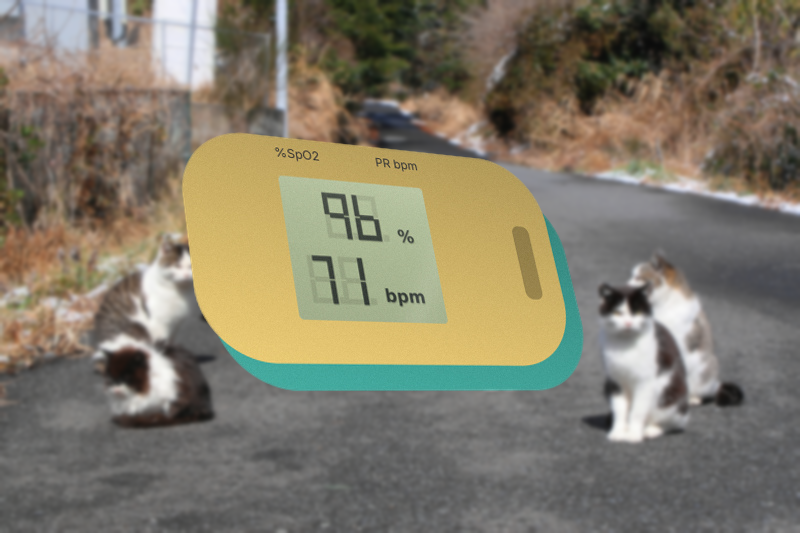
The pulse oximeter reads {"value": 71, "unit": "bpm"}
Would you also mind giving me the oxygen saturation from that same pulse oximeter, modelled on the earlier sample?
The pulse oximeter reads {"value": 96, "unit": "%"}
